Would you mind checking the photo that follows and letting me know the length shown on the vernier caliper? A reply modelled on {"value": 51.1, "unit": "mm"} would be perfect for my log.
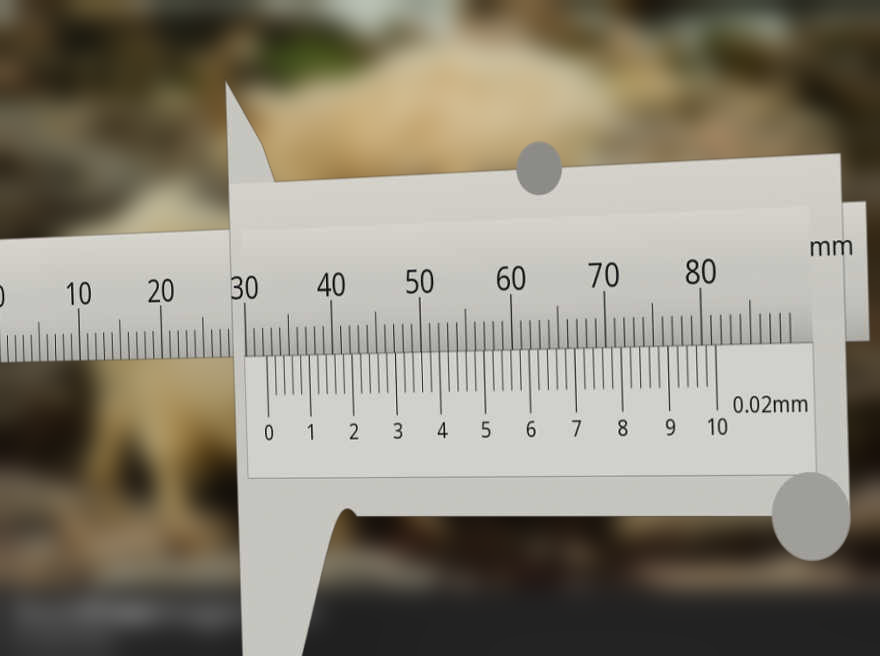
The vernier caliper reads {"value": 32.4, "unit": "mm"}
